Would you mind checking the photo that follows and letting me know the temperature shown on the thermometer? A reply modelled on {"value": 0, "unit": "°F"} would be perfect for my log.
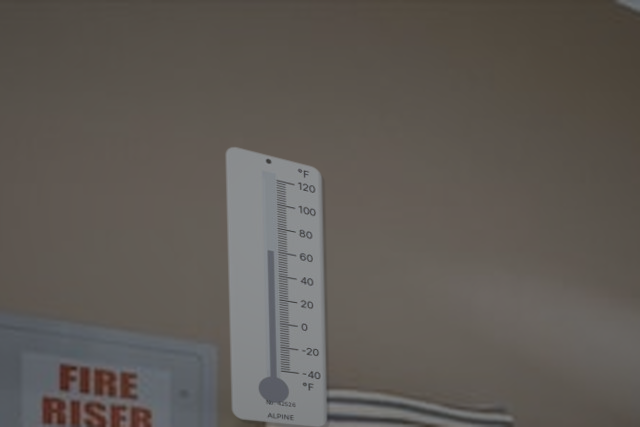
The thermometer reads {"value": 60, "unit": "°F"}
